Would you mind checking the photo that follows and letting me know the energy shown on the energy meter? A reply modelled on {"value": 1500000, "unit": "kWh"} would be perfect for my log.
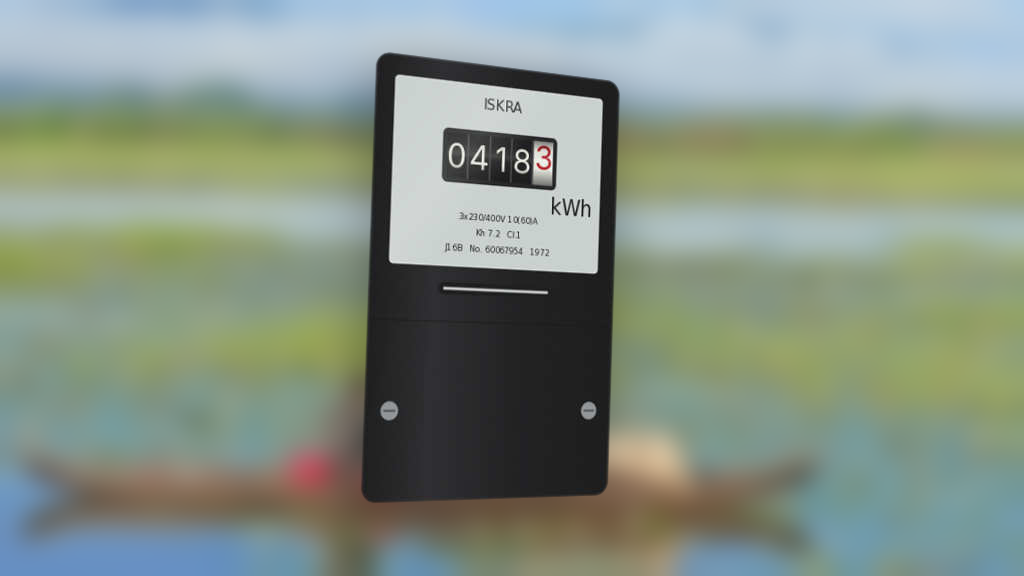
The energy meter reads {"value": 418.3, "unit": "kWh"}
